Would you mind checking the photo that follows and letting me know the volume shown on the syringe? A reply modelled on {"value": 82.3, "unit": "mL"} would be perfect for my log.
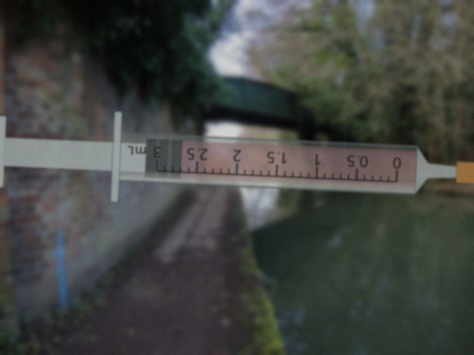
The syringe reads {"value": 2.7, "unit": "mL"}
